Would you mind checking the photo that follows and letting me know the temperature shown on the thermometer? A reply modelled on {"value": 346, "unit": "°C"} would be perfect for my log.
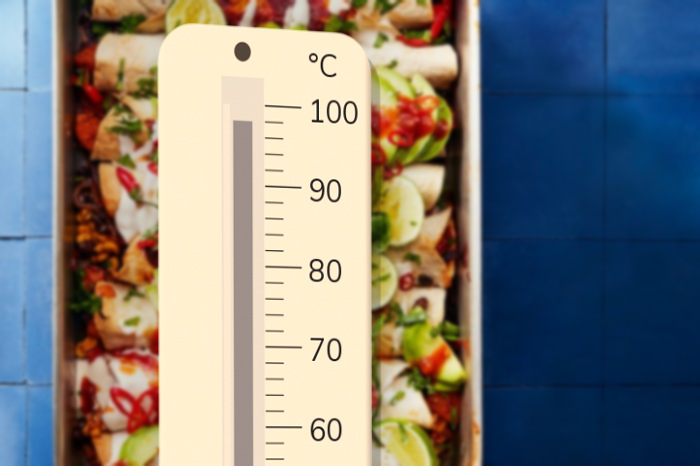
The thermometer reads {"value": 98, "unit": "°C"}
